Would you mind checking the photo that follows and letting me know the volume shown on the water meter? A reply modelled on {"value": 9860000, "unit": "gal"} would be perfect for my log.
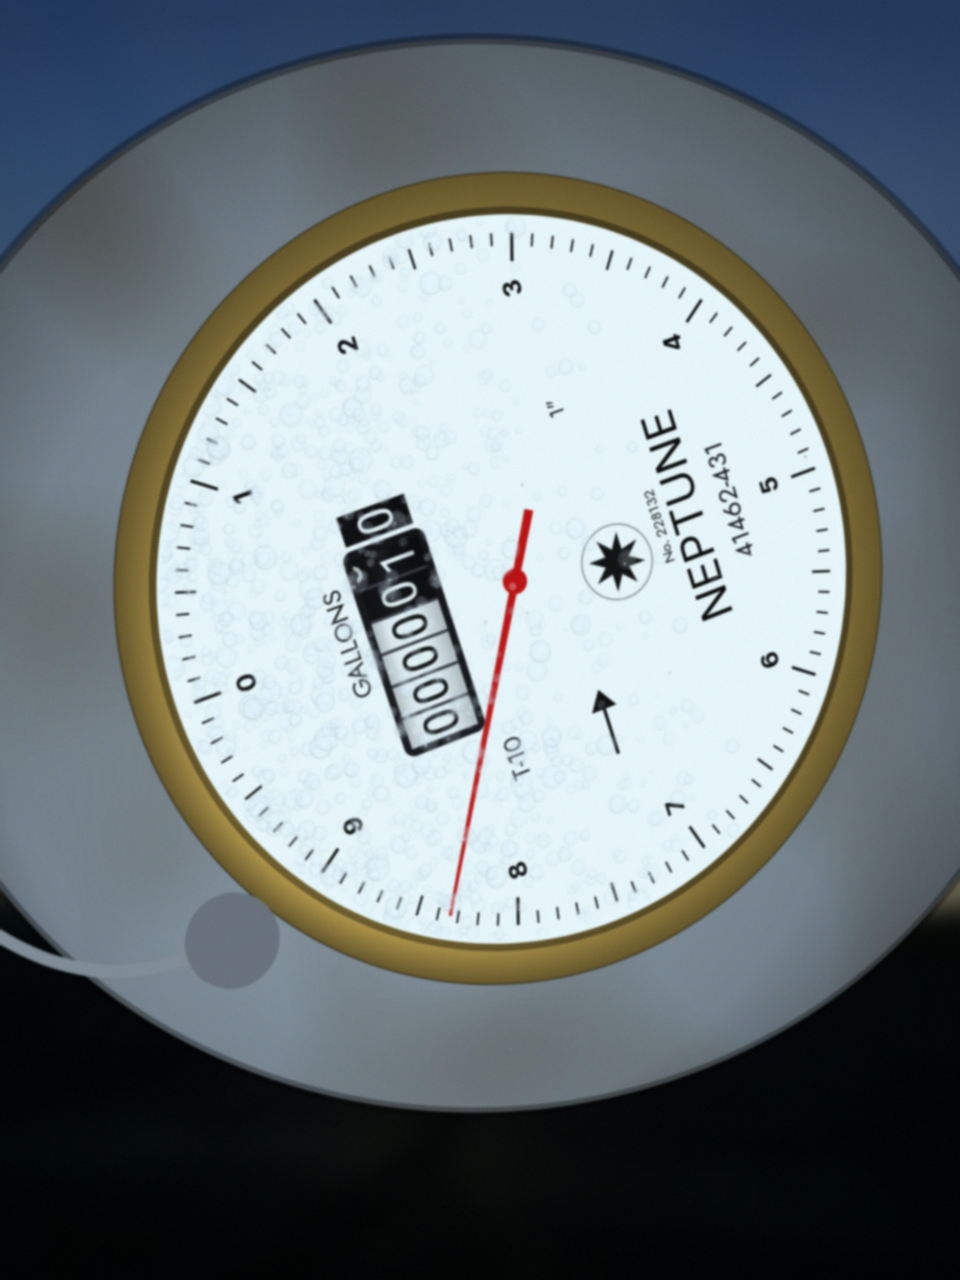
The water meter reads {"value": 8.3, "unit": "gal"}
